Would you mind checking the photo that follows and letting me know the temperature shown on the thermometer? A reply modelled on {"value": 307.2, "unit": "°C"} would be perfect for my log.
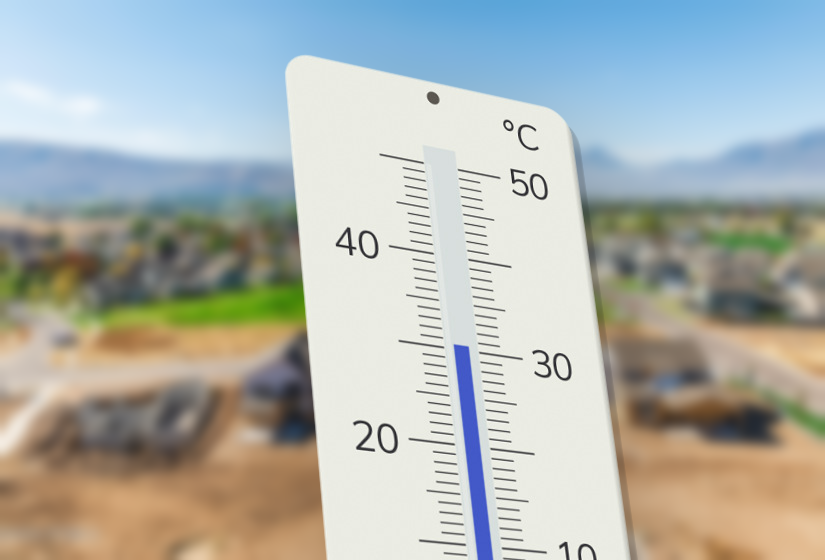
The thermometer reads {"value": 30.5, "unit": "°C"}
